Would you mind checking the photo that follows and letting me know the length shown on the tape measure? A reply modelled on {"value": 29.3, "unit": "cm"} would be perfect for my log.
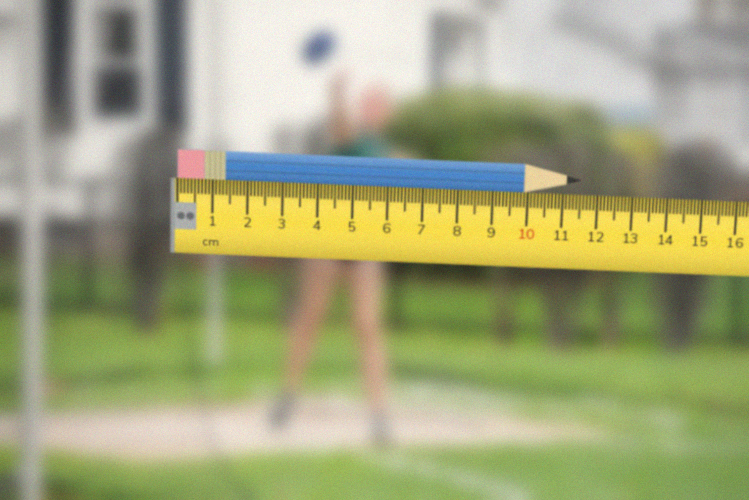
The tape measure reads {"value": 11.5, "unit": "cm"}
